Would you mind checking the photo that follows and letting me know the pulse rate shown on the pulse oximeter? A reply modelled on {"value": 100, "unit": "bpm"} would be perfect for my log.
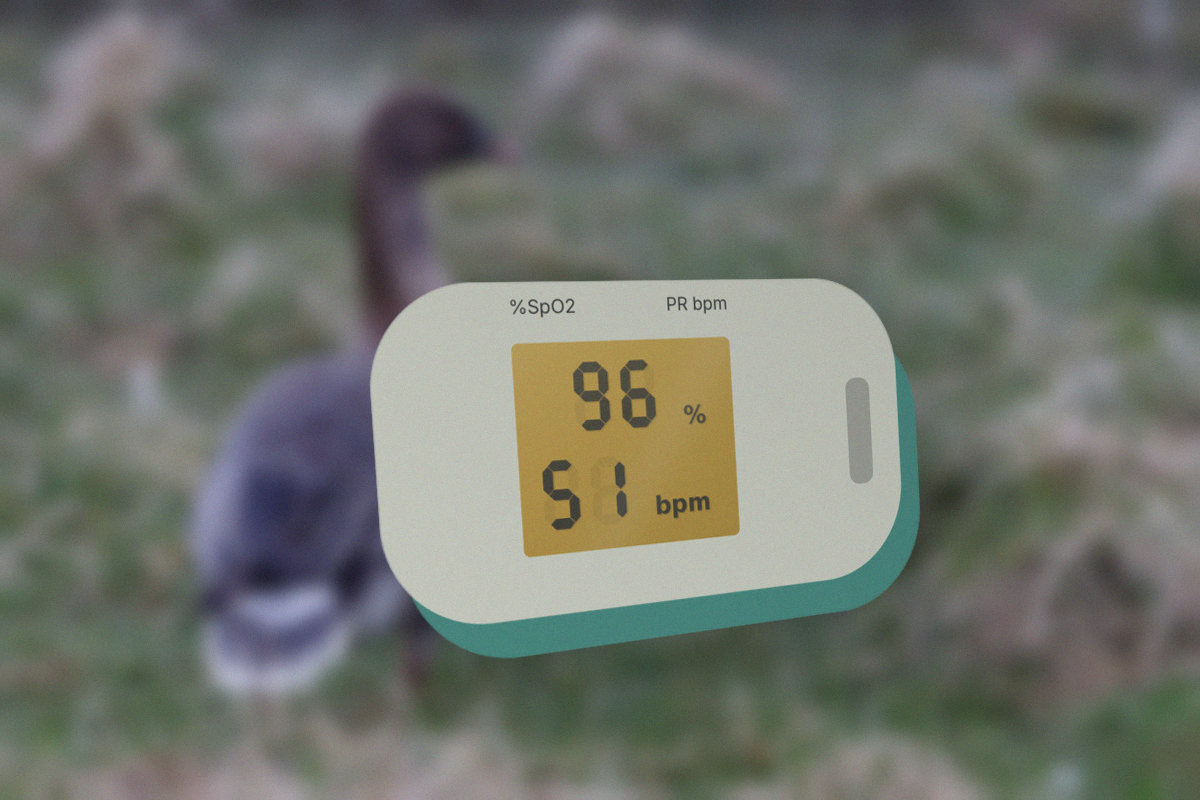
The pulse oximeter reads {"value": 51, "unit": "bpm"}
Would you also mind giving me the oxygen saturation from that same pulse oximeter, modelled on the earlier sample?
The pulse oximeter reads {"value": 96, "unit": "%"}
